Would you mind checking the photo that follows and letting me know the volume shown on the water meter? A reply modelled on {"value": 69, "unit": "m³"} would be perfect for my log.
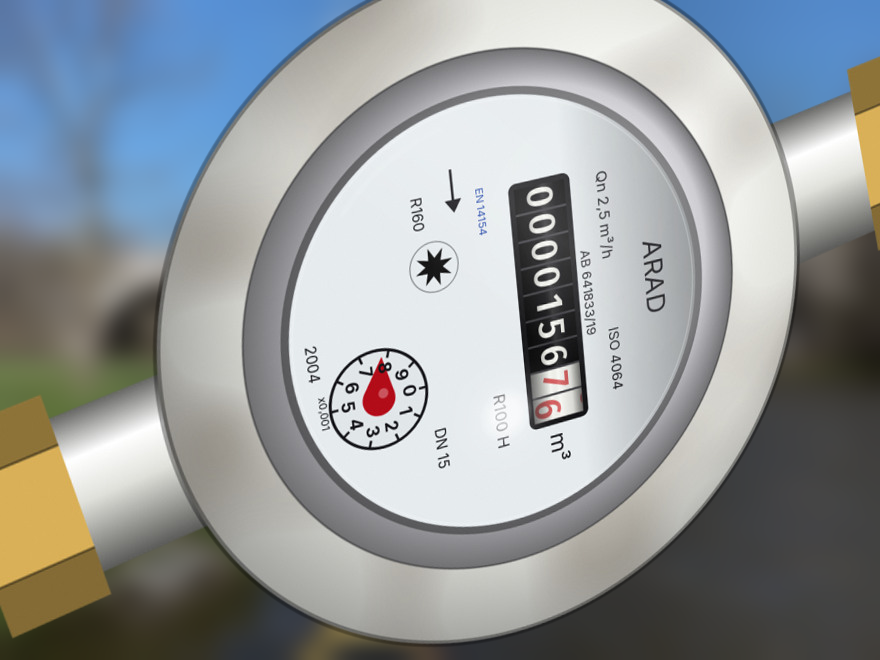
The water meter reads {"value": 156.757, "unit": "m³"}
